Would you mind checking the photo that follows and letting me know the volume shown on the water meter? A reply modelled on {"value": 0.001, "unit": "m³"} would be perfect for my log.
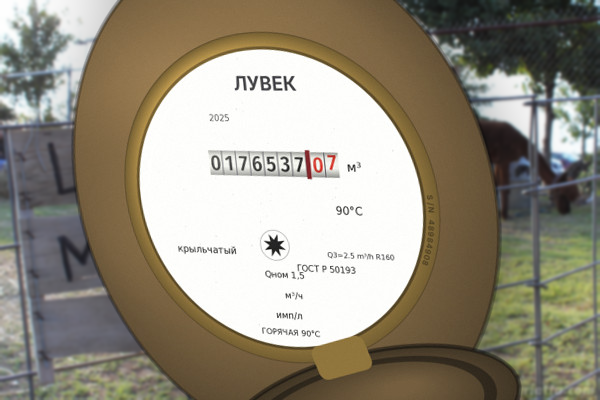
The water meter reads {"value": 176537.07, "unit": "m³"}
